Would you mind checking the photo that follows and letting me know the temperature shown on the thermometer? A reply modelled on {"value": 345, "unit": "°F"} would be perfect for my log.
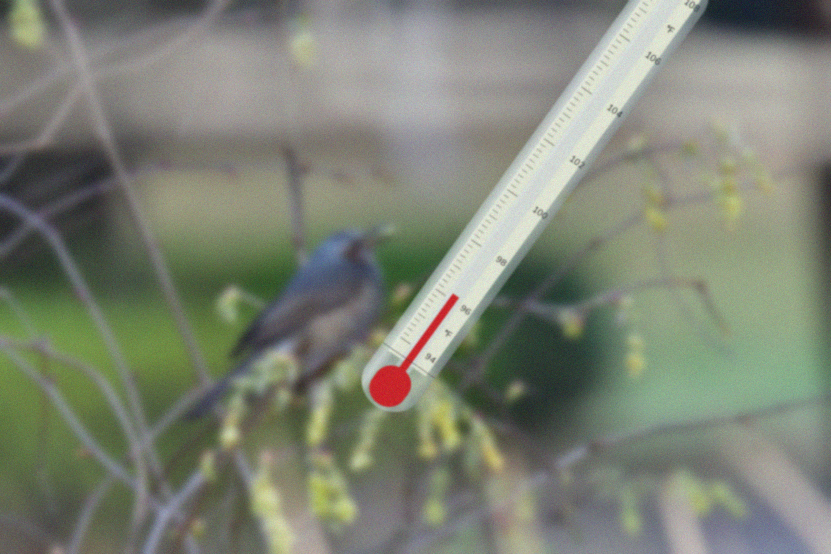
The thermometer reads {"value": 96.2, "unit": "°F"}
